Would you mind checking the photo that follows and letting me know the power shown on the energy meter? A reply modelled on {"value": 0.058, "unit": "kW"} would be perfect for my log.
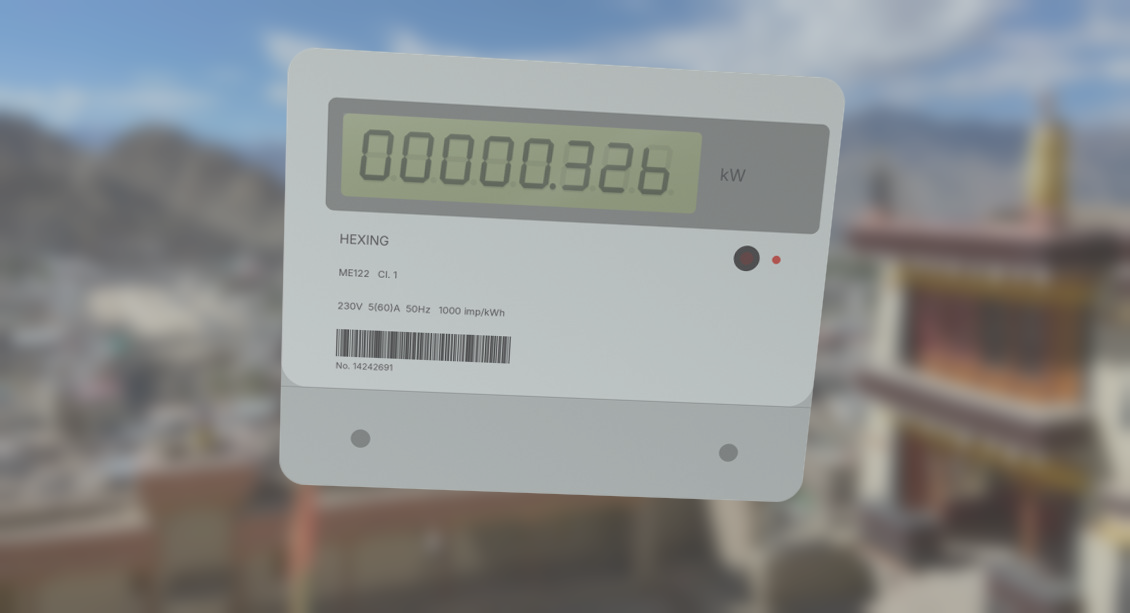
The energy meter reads {"value": 0.326, "unit": "kW"}
